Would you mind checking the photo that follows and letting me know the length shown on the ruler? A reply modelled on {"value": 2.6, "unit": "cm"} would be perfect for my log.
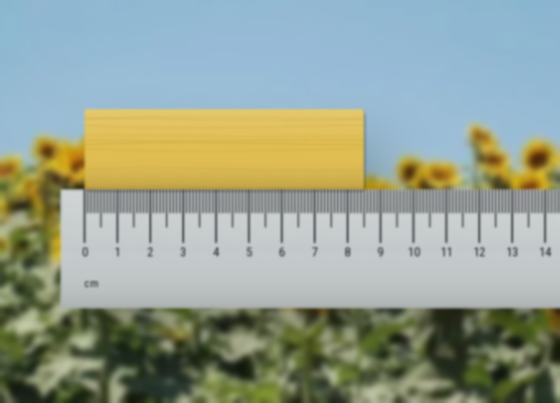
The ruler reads {"value": 8.5, "unit": "cm"}
